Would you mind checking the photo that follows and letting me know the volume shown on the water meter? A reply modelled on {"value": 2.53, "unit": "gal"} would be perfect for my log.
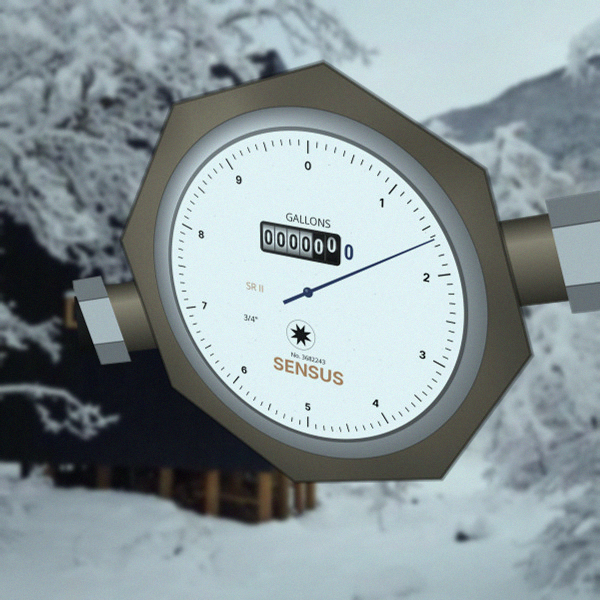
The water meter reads {"value": 1.6, "unit": "gal"}
